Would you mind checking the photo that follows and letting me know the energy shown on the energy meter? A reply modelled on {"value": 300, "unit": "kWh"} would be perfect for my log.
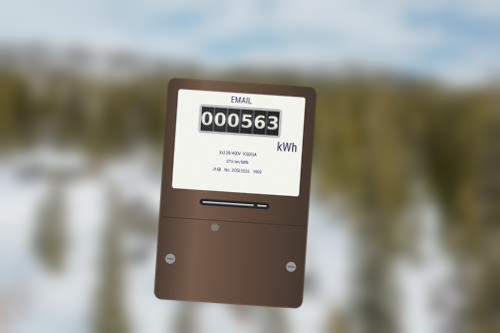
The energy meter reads {"value": 563, "unit": "kWh"}
